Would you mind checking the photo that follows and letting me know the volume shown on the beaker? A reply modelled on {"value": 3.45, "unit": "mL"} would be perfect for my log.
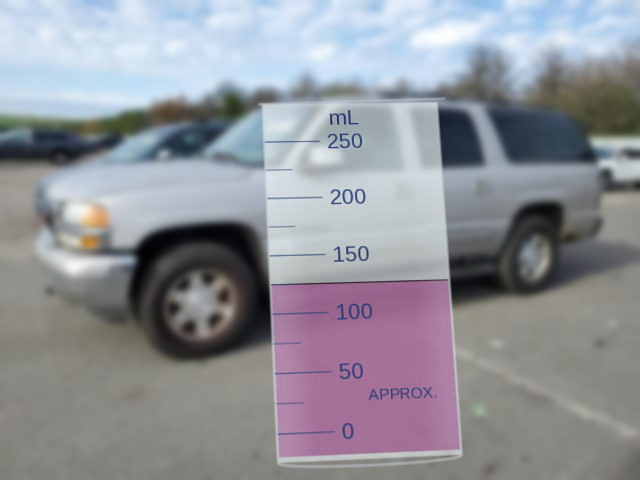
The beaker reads {"value": 125, "unit": "mL"}
